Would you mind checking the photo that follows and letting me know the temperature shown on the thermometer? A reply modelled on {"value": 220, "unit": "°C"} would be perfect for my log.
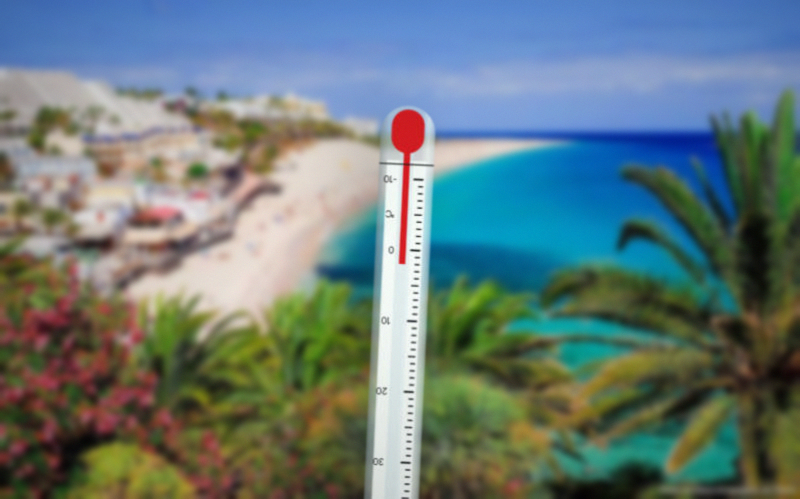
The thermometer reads {"value": 2, "unit": "°C"}
